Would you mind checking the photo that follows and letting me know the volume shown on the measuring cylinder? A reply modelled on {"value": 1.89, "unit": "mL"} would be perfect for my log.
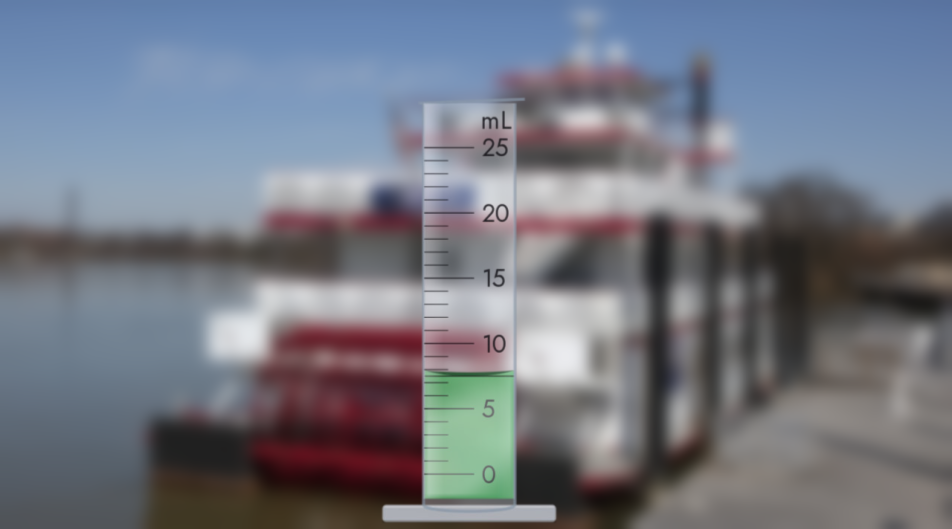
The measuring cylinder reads {"value": 7.5, "unit": "mL"}
